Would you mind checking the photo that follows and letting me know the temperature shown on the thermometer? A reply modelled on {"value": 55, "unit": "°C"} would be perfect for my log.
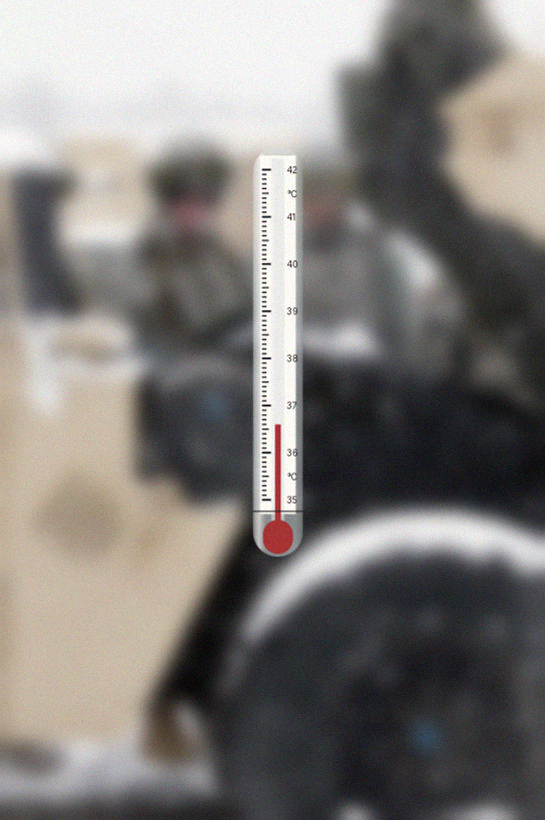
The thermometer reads {"value": 36.6, "unit": "°C"}
